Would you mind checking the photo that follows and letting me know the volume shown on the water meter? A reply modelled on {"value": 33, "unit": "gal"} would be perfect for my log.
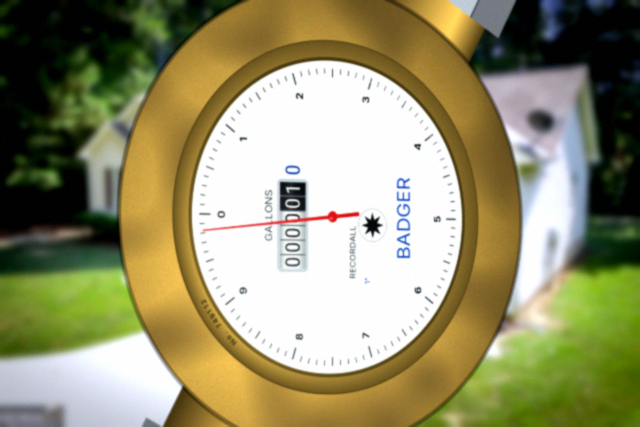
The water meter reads {"value": 9.8, "unit": "gal"}
